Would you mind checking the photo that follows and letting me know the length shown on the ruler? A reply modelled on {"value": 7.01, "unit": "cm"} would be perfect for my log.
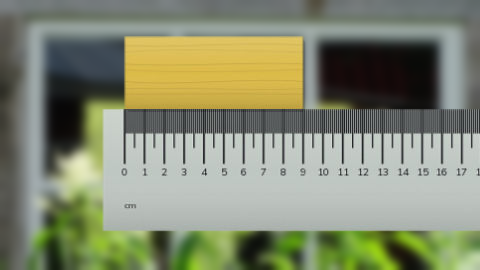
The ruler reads {"value": 9, "unit": "cm"}
